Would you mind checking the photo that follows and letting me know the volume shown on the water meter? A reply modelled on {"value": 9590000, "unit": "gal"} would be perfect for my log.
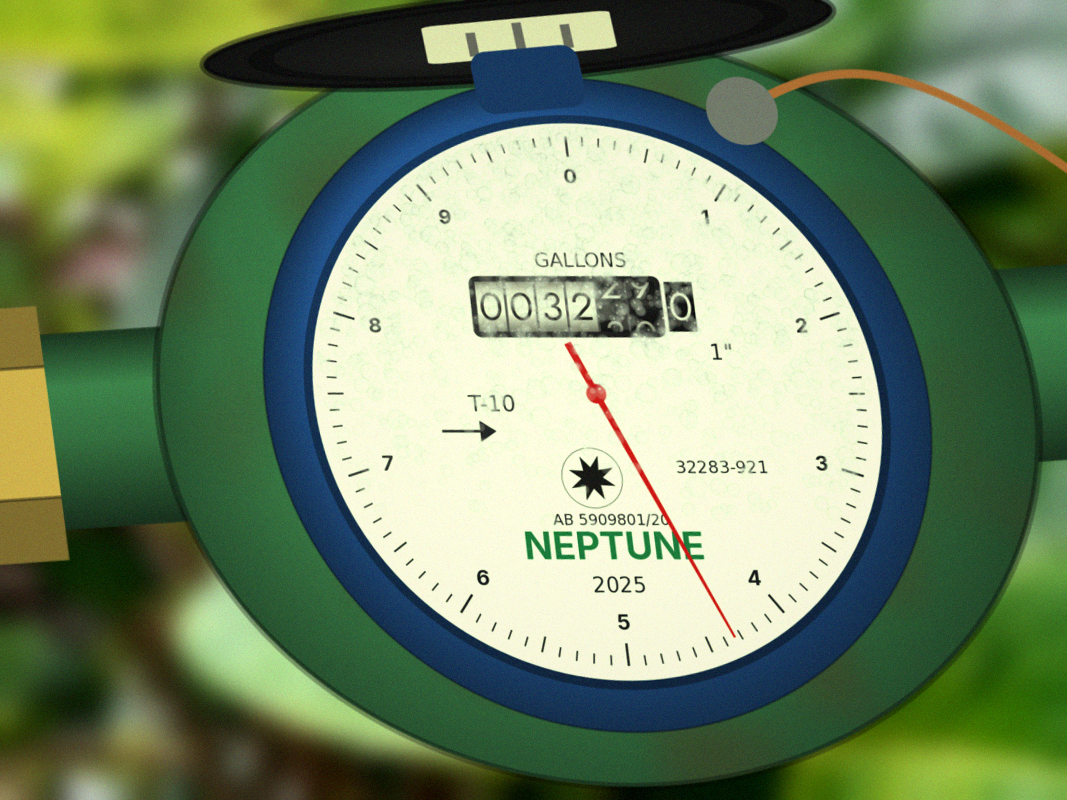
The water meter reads {"value": 32294.3, "unit": "gal"}
